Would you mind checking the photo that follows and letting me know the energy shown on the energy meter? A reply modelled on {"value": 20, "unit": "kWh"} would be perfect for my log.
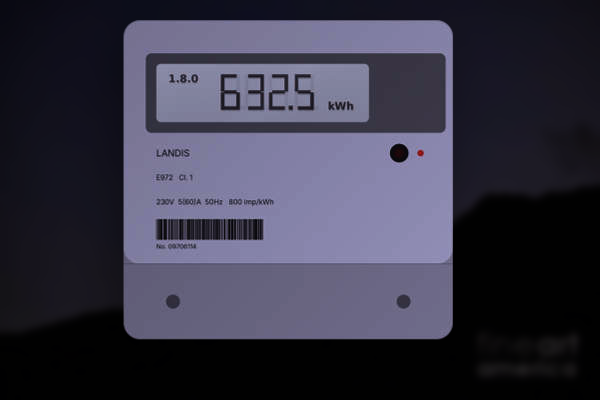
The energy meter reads {"value": 632.5, "unit": "kWh"}
